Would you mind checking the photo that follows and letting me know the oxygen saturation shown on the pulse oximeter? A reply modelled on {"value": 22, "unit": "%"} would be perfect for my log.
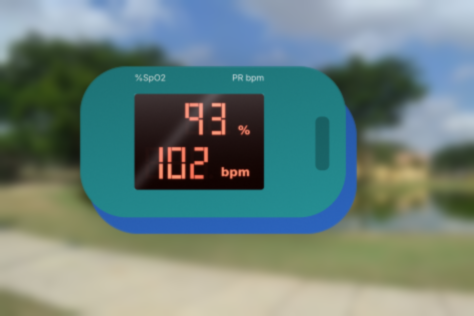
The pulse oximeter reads {"value": 93, "unit": "%"}
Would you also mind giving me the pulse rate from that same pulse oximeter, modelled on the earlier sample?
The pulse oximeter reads {"value": 102, "unit": "bpm"}
